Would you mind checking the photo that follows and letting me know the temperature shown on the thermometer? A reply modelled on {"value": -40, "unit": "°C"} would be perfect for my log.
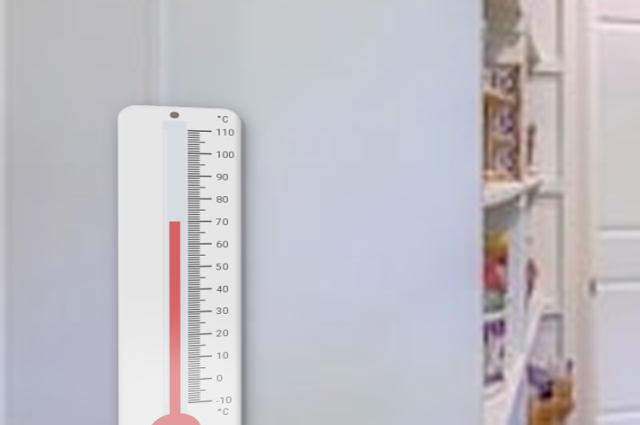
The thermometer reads {"value": 70, "unit": "°C"}
